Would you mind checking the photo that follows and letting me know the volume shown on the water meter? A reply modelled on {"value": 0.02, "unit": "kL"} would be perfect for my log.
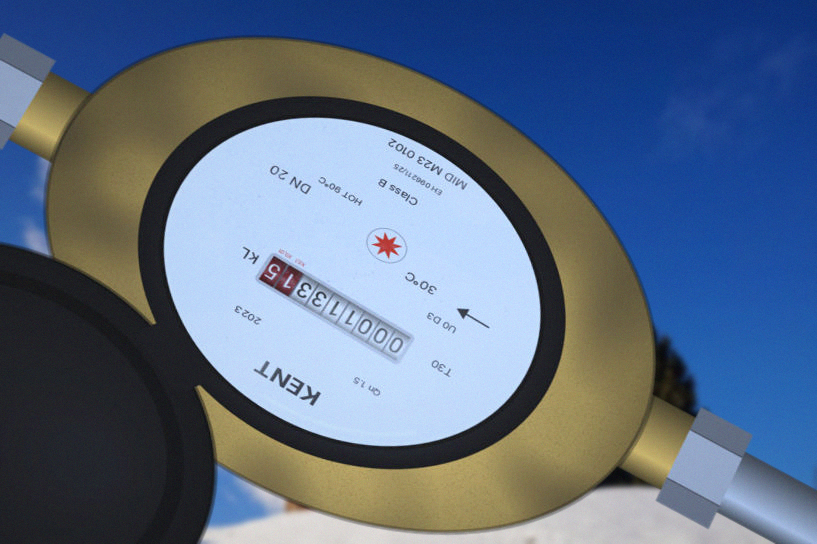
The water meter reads {"value": 1133.15, "unit": "kL"}
